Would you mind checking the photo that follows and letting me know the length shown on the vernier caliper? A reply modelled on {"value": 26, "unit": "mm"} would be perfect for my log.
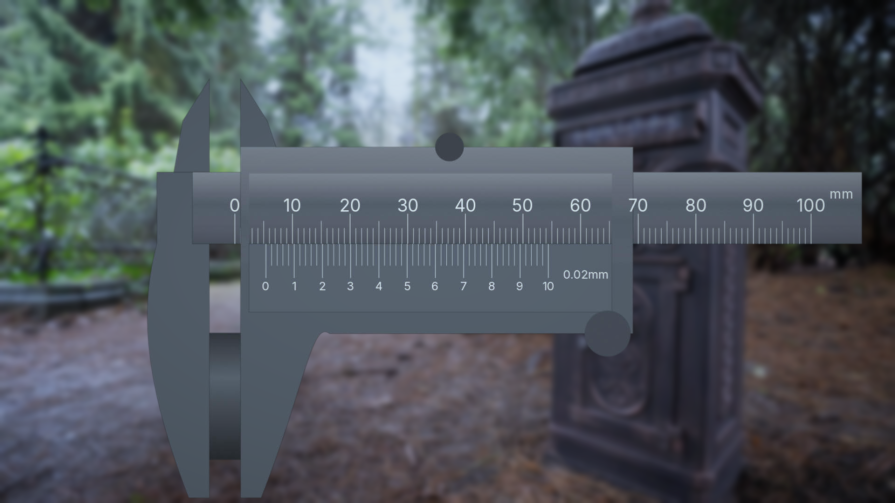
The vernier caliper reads {"value": 5.4, "unit": "mm"}
